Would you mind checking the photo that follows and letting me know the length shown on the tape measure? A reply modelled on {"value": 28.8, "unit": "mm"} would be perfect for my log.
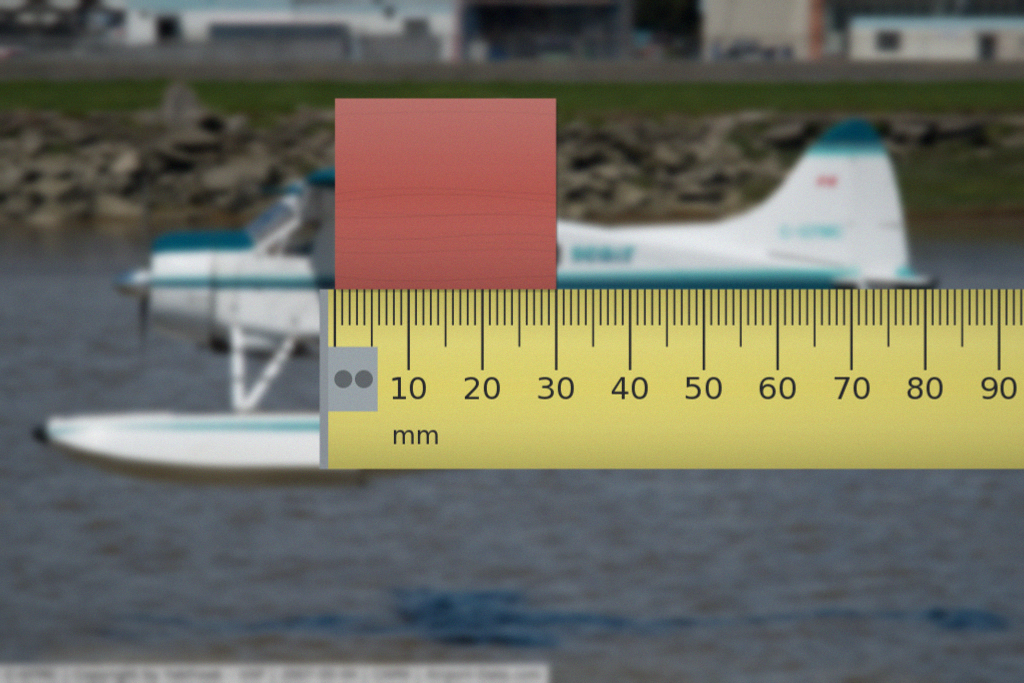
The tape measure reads {"value": 30, "unit": "mm"}
